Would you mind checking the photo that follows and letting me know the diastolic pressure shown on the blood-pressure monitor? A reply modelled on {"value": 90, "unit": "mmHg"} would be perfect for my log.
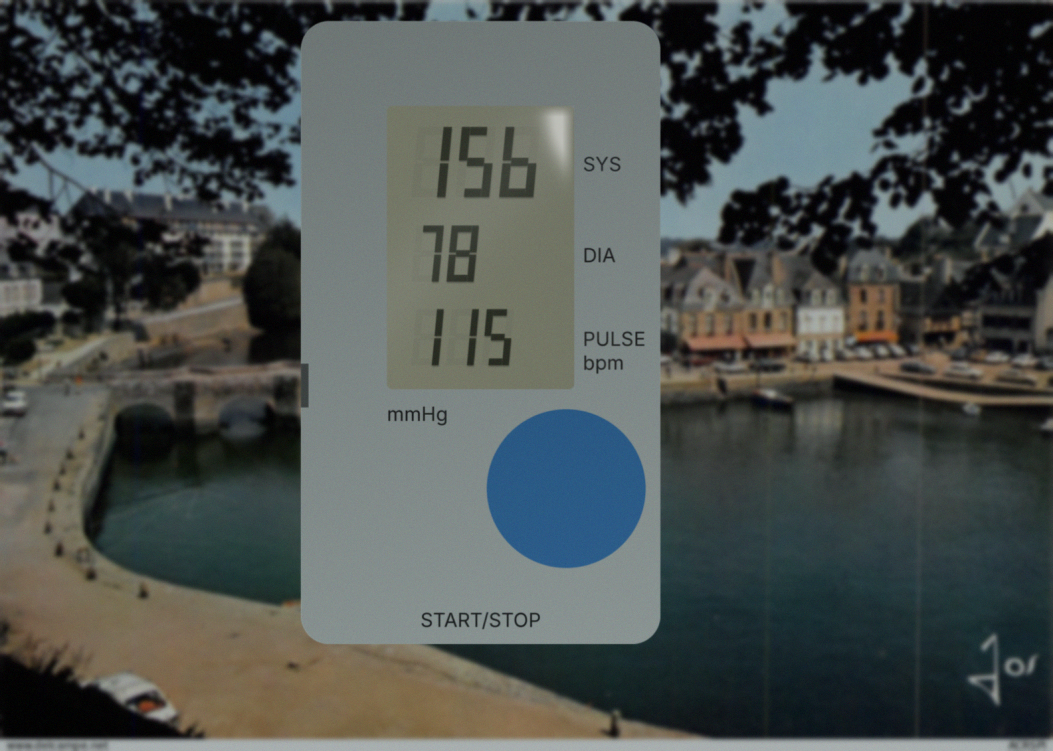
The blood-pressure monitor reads {"value": 78, "unit": "mmHg"}
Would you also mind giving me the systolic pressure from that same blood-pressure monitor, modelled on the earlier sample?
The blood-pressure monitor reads {"value": 156, "unit": "mmHg"}
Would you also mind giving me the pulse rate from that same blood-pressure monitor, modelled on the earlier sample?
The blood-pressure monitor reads {"value": 115, "unit": "bpm"}
